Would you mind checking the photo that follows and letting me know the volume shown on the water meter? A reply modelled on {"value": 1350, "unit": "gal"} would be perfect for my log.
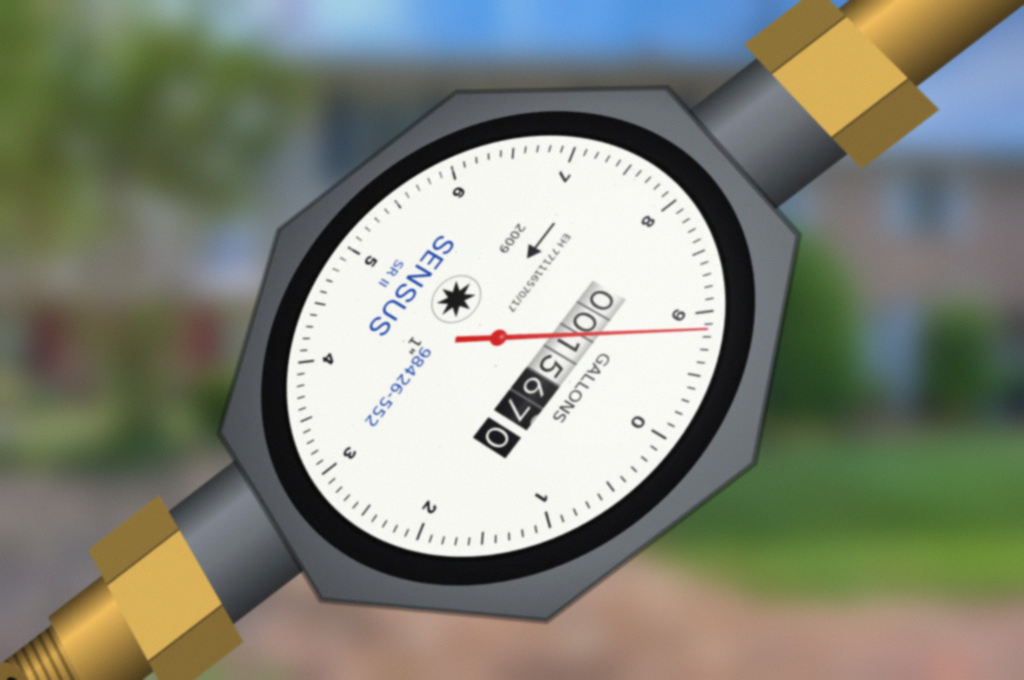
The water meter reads {"value": 15669.1, "unit": "gal"}
